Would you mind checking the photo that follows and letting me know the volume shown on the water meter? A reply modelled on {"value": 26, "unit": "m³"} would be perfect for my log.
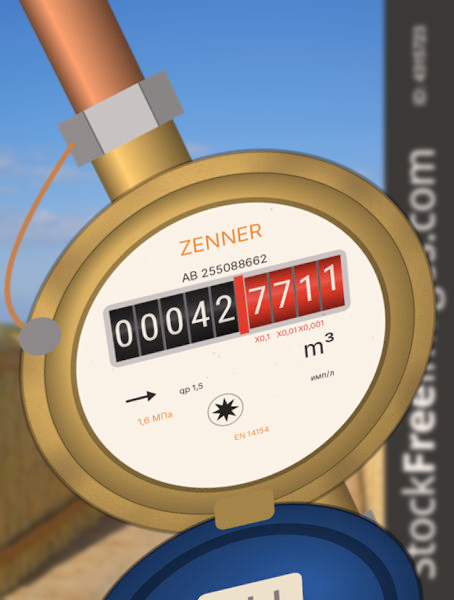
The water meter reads {"value": 42.7711, "unit": "m³"}
